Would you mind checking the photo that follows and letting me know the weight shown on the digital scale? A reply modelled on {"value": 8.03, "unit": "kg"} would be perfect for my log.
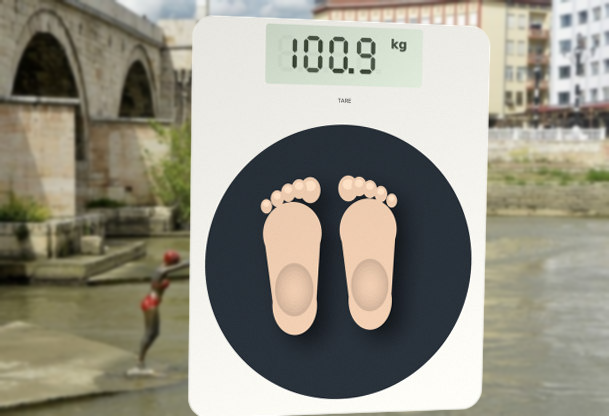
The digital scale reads {"value": 100.9, "unit": "kg"}
